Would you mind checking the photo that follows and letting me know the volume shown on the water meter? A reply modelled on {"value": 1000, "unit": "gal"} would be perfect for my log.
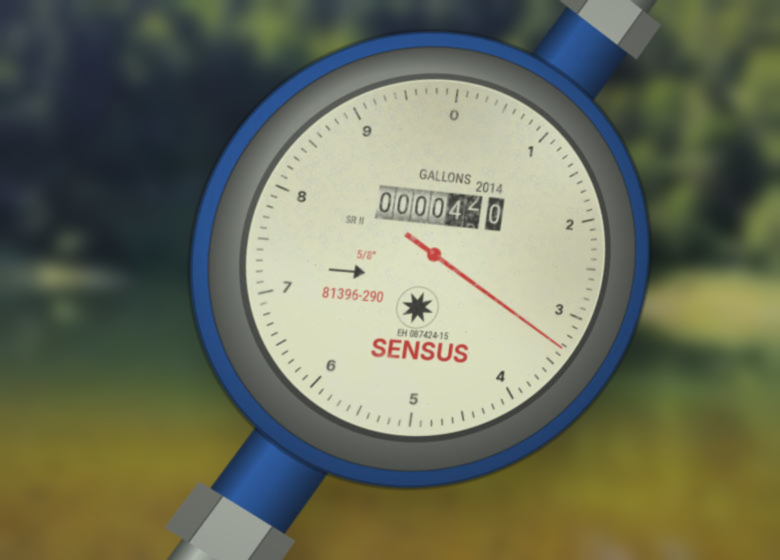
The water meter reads {"value": 423.3, "unit": "gal"}
